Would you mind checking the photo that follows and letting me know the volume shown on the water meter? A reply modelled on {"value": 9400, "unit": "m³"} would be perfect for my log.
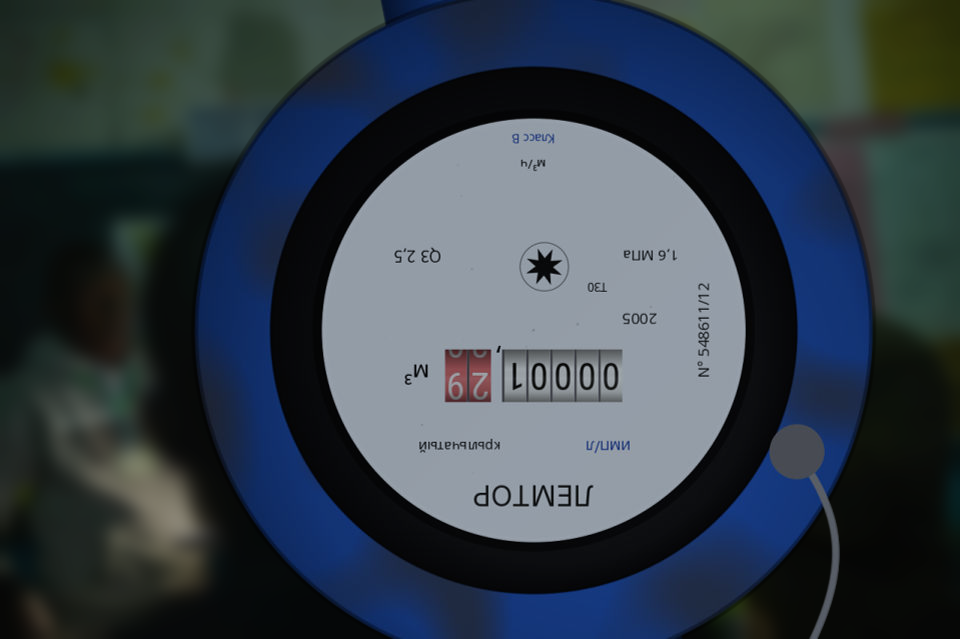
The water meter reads {"value": 1.29, "unit": "m³"}
